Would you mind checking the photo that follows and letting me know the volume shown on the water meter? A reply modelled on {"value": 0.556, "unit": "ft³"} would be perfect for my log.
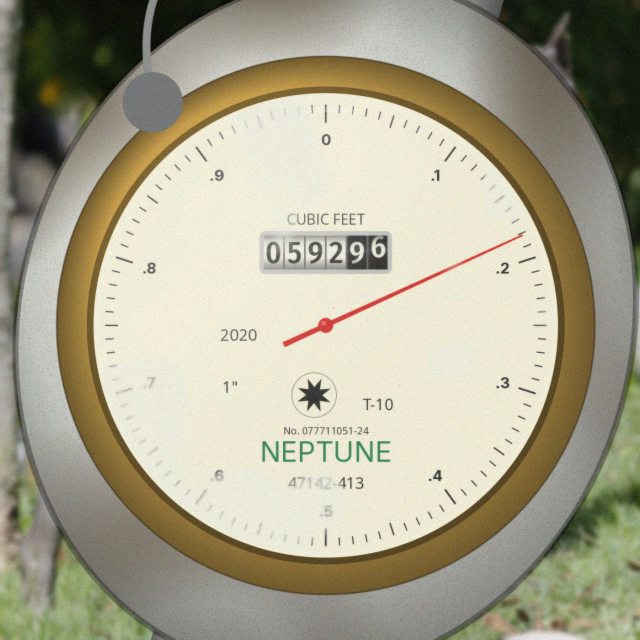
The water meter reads {"value": 59296.18, "unit": "ft³"}
